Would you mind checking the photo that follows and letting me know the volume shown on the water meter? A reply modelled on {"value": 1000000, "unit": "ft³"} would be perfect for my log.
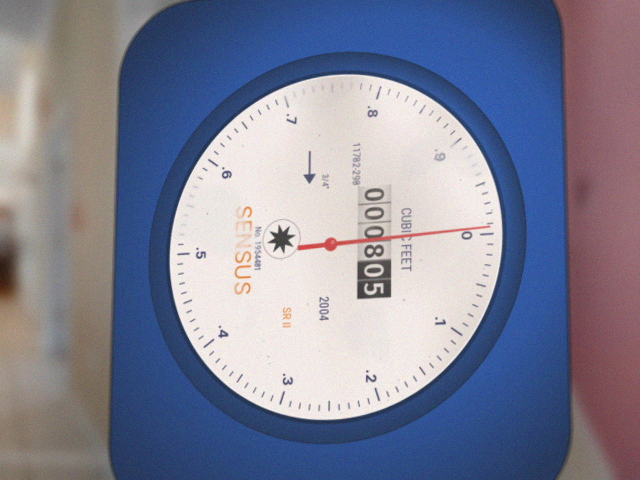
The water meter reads {"value": 804.99, "unit": "ft³"}
